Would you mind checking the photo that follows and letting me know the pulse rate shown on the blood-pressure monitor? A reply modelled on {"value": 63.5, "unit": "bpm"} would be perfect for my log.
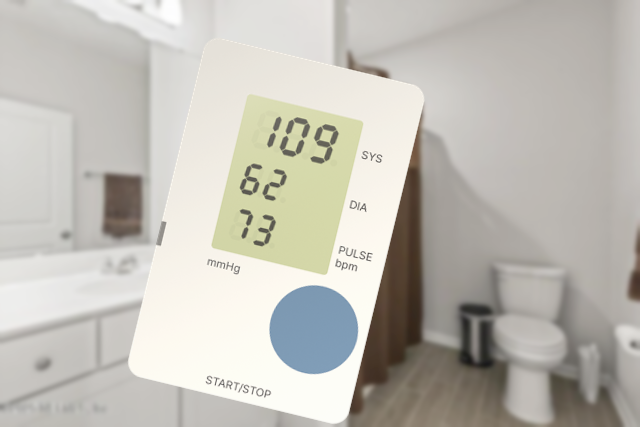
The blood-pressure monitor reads {"value": 73, "unit": "bpm"}
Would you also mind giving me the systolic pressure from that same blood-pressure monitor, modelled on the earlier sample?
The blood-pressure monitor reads {"value": 109, "unit": "mmHg"}
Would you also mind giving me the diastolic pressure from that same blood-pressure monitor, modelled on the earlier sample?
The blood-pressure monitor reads {"value": 62, "unit": "mmHg"}
